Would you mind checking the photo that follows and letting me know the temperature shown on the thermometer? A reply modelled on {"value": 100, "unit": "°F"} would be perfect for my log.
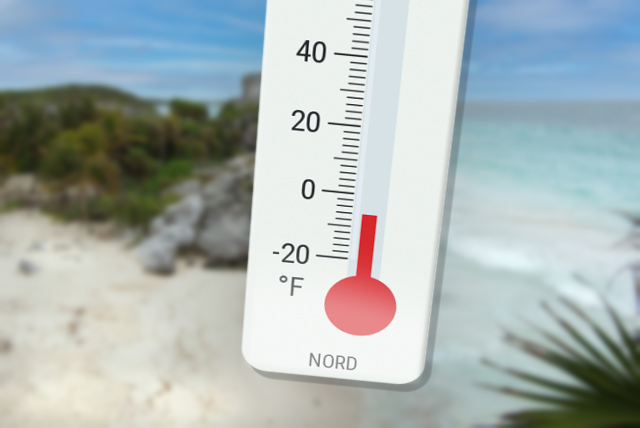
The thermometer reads {"value": -6, "unit": "°F"}
